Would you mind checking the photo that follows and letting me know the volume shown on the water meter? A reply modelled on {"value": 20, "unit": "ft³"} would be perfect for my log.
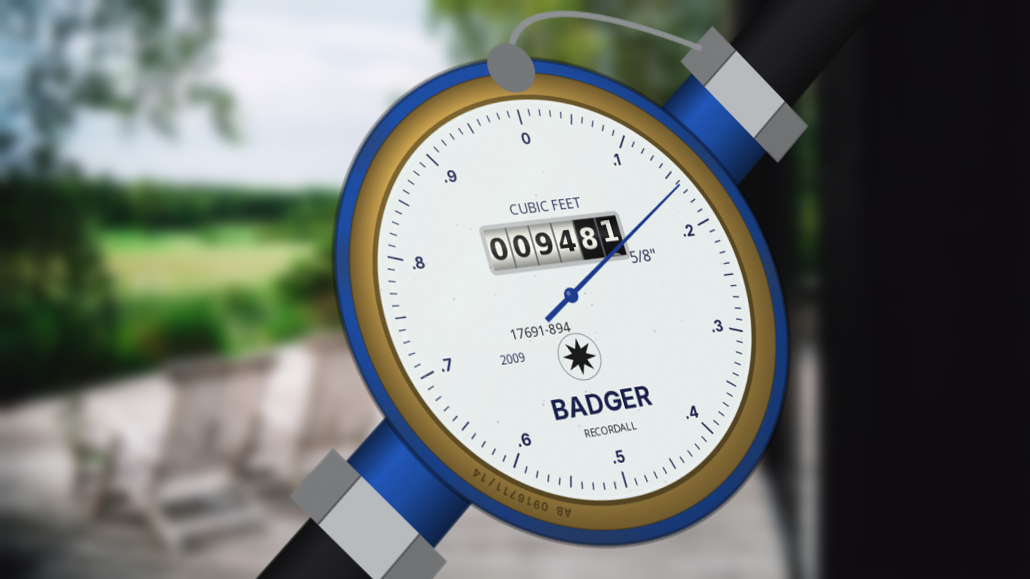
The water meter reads {"value": 9481.16, "unit": "ft³"}
